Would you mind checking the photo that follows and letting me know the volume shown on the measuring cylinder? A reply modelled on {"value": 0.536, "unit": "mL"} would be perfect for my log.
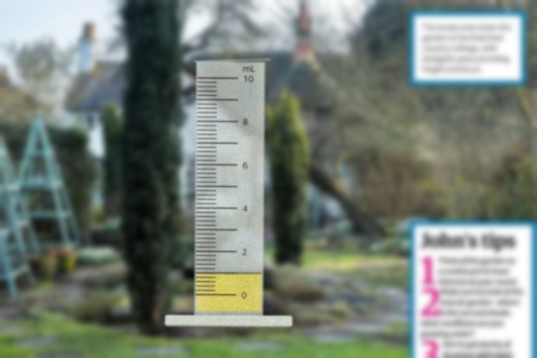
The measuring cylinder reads {"value": 1, "unit": "mL"}
